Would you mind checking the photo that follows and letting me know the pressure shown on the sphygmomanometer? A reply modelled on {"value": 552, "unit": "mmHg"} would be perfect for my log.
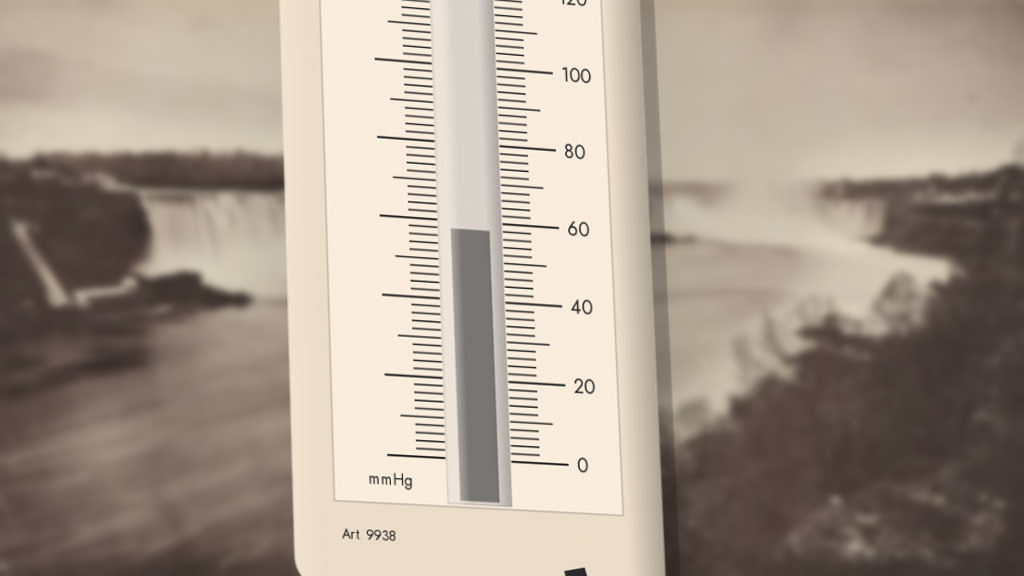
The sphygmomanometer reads {"value": 58, "unit": "mmHg"}
